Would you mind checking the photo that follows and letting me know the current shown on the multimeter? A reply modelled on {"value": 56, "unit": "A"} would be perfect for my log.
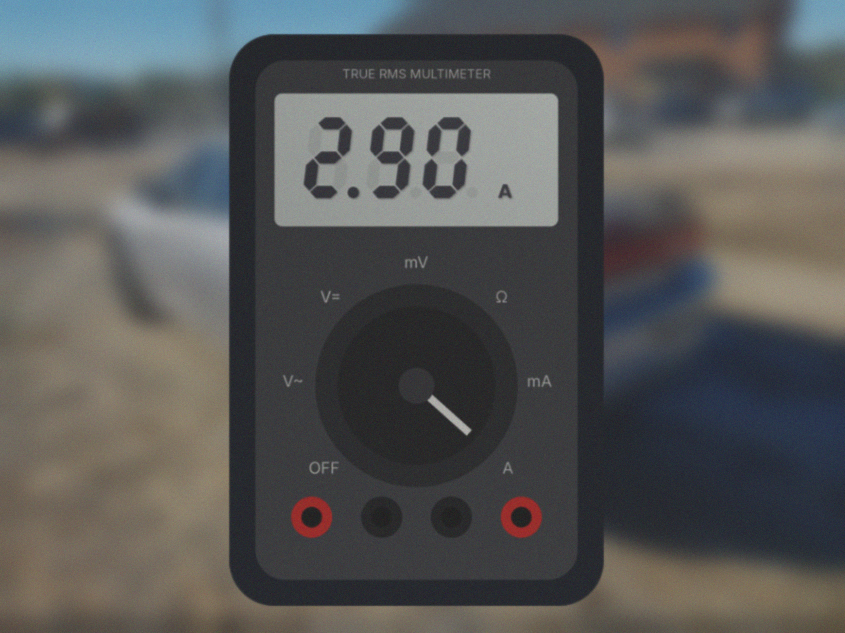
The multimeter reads {"value": 2.90, "unit": "A"}
